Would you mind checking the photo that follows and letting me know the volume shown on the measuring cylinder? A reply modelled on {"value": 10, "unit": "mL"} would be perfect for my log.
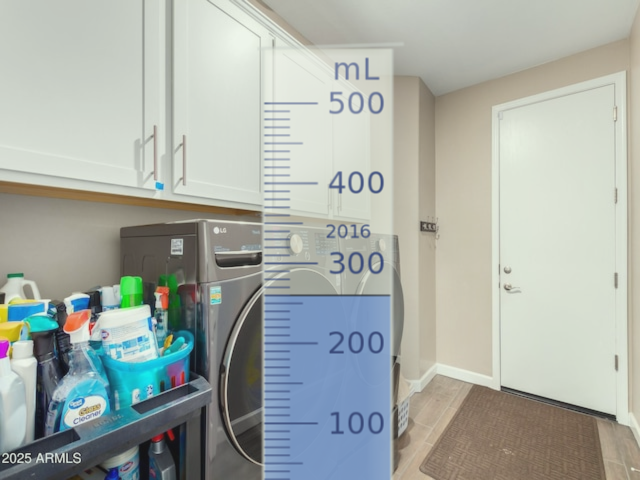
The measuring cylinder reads {"value": 260, "unit": "mL"}
